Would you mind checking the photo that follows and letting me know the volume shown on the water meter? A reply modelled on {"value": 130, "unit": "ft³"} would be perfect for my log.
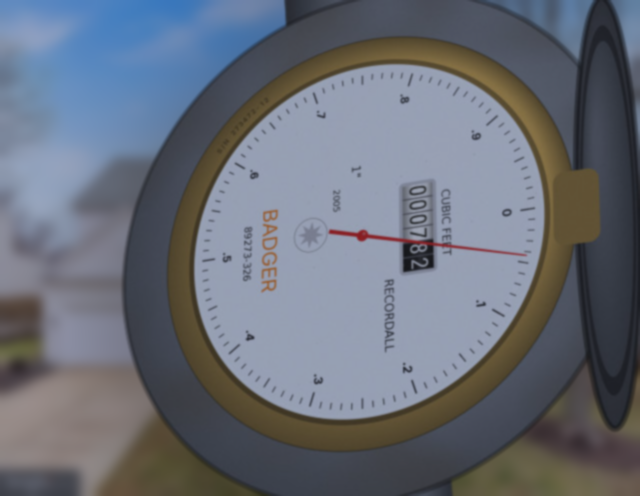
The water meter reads {"value": 782.04, "unit": "ft³"}
